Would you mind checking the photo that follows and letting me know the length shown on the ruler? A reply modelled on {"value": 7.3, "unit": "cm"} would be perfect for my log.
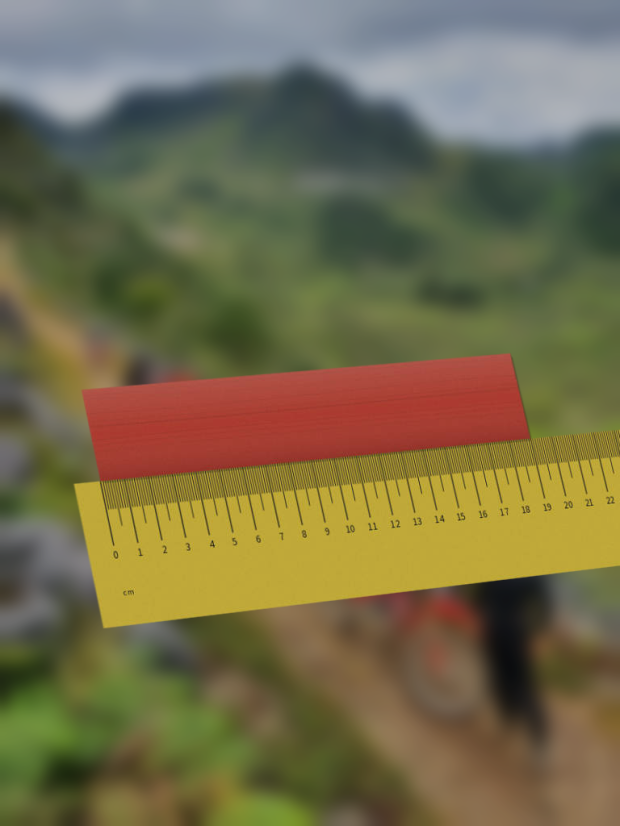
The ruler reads {"value": 19, "unit": "cm"}
